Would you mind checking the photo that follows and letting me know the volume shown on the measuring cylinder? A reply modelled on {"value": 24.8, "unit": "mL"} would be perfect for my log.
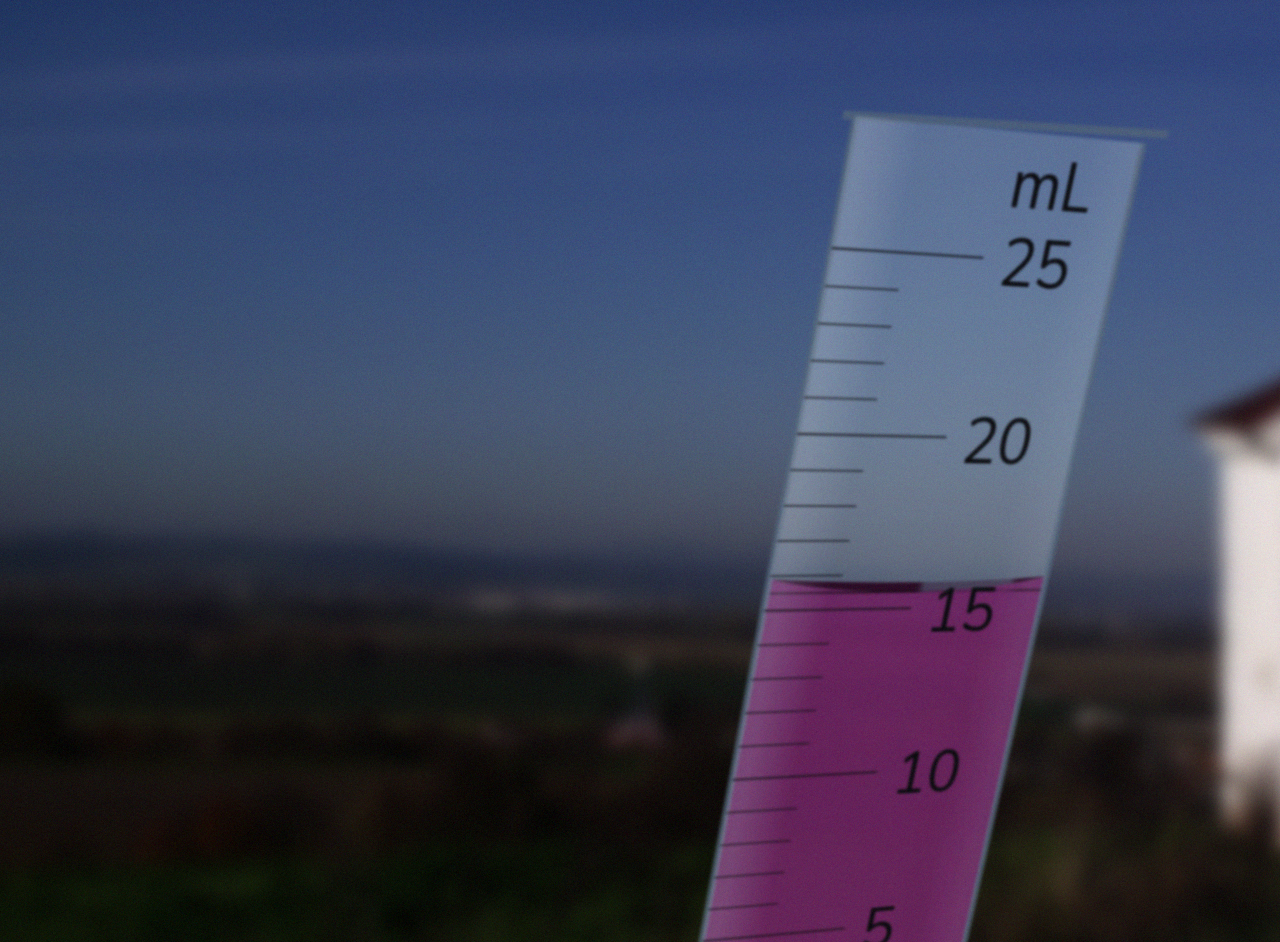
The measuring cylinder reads {"value": 15.5, "unit": "mL"}
